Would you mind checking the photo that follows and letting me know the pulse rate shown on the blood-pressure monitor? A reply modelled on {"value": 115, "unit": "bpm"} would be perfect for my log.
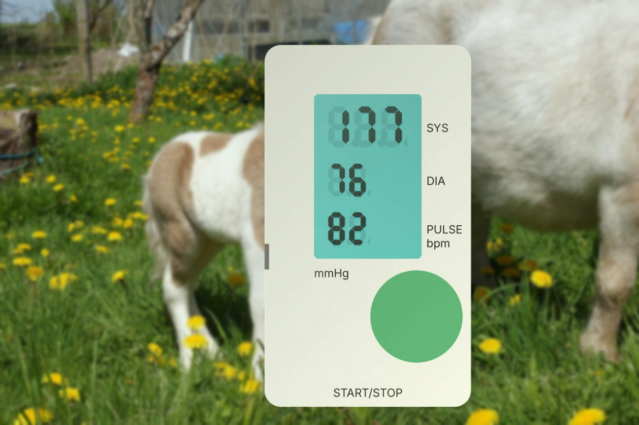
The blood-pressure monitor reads {"value": 82, "unit": "bpm"}
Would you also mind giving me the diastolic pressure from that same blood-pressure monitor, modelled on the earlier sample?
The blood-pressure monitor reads {"value": 76, "unit": "mmHg"}
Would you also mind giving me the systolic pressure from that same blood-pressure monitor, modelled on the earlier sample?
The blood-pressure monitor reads {"value": 177, "unit": "mmHg"}
